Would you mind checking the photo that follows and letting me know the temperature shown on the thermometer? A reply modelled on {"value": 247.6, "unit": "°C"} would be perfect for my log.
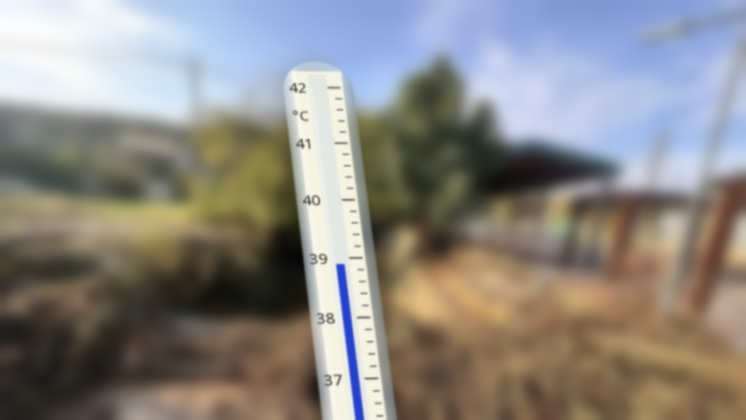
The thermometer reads {"value": 38.9, "unit": "°C"}
